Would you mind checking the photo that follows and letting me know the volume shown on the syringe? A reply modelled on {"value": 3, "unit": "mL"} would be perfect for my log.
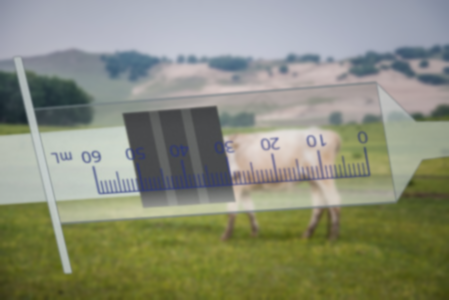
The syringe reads {"value": 30, "unit": "mL"}
